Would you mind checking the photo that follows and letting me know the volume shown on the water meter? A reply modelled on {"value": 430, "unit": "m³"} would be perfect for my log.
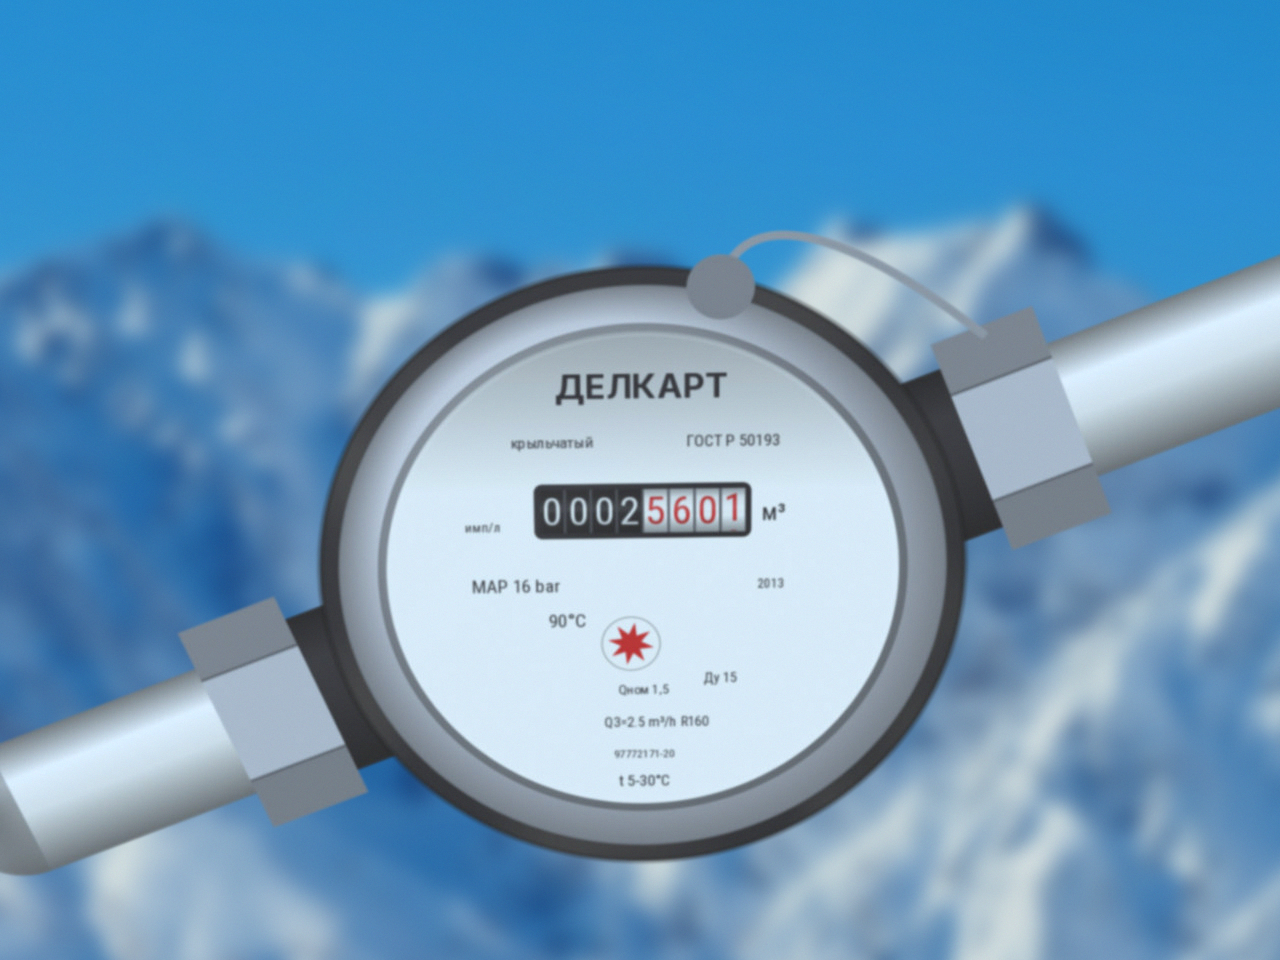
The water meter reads {"value": 2.5601, "unit": "m³"}
